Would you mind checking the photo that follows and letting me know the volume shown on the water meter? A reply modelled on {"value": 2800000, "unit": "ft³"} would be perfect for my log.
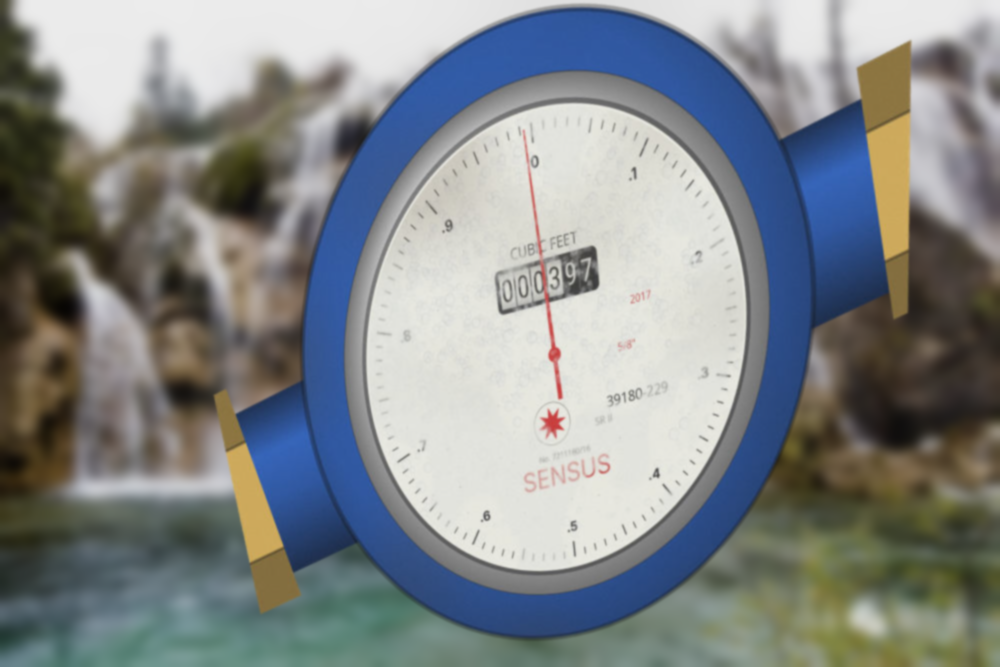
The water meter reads {"value": 396.99, "unit": "ft³"}
